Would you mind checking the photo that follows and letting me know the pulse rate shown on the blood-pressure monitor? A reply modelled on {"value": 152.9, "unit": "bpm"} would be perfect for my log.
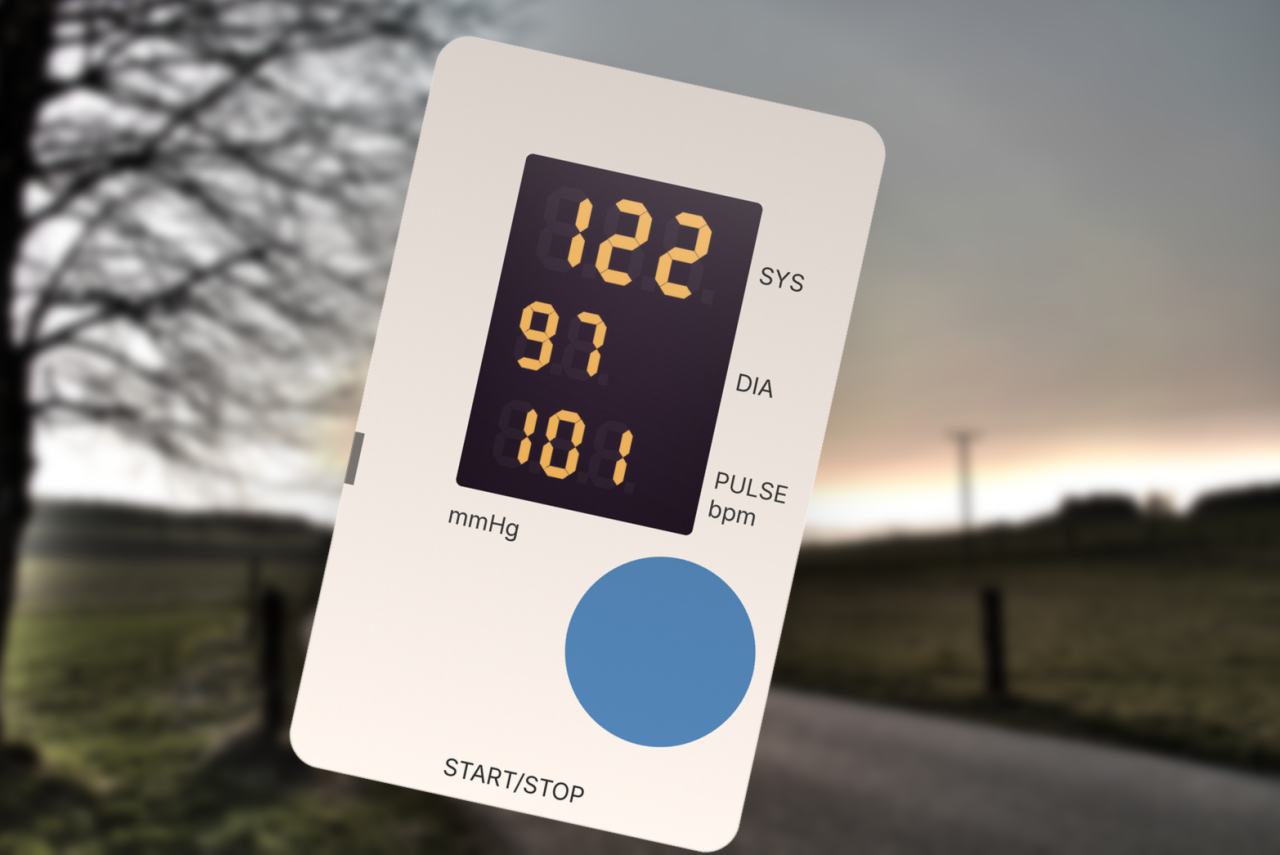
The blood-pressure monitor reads {"value": 101, "unit": "bpm"}
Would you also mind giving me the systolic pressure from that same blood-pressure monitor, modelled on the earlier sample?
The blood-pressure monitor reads {"value": 122, "unit": "mmHg"}
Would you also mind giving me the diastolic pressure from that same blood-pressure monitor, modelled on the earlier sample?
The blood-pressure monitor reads {"value": 97, "unit": "mmHg"}
